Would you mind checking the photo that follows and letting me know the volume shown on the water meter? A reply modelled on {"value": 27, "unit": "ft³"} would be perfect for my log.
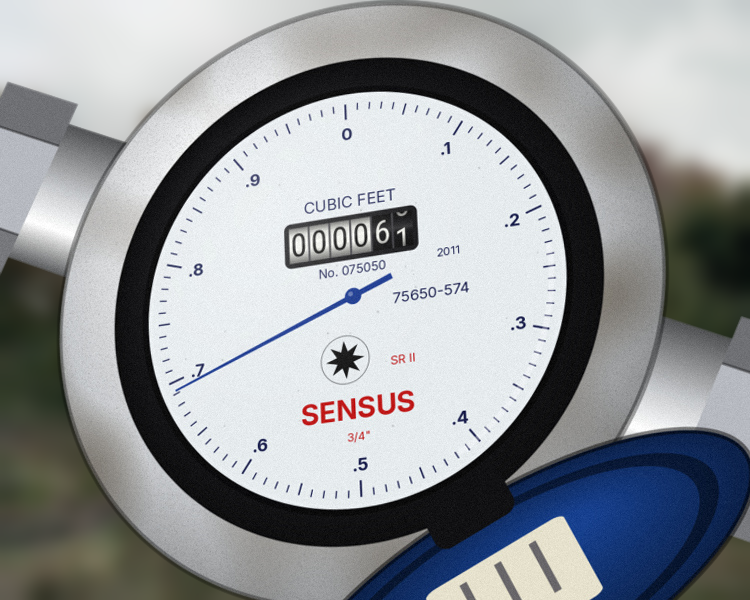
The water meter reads {"value": 60.69, "unit": "ft³"}
